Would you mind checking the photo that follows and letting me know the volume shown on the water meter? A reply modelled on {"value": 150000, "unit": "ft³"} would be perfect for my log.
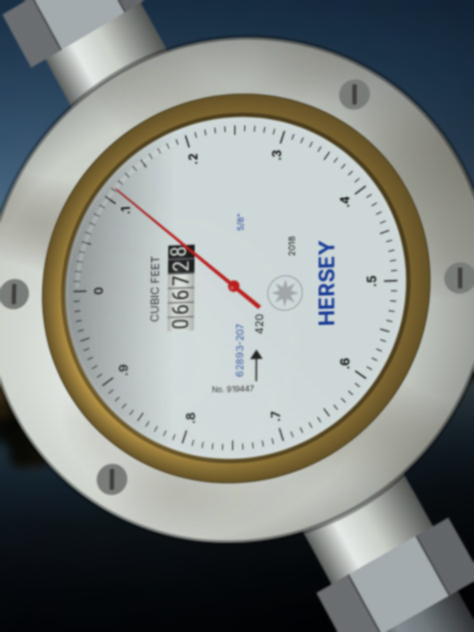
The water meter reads {"value": 66728.11, "unit": "ft³"}
